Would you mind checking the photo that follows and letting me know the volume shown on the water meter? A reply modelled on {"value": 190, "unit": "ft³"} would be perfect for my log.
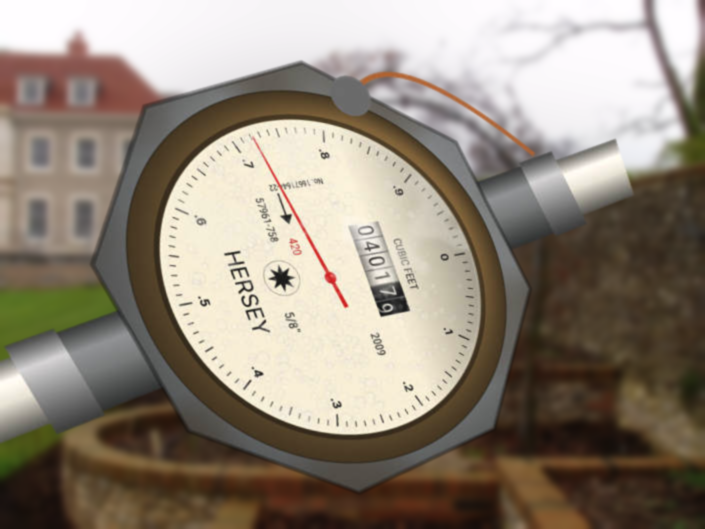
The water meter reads {"value": 40178.72, "unit": "ft³"}
